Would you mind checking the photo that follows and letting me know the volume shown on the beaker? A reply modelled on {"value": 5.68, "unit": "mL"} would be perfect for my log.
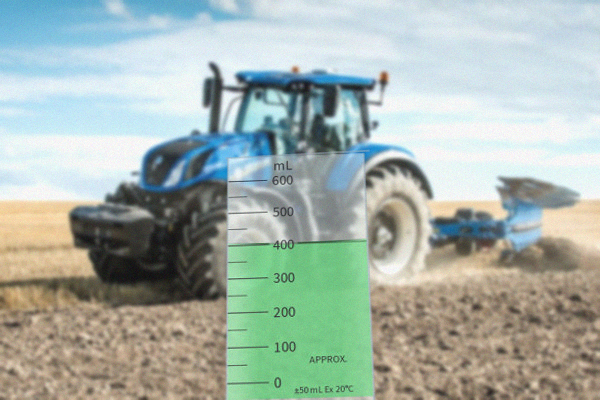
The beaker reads {"value": 400, "unit": "mL"}
